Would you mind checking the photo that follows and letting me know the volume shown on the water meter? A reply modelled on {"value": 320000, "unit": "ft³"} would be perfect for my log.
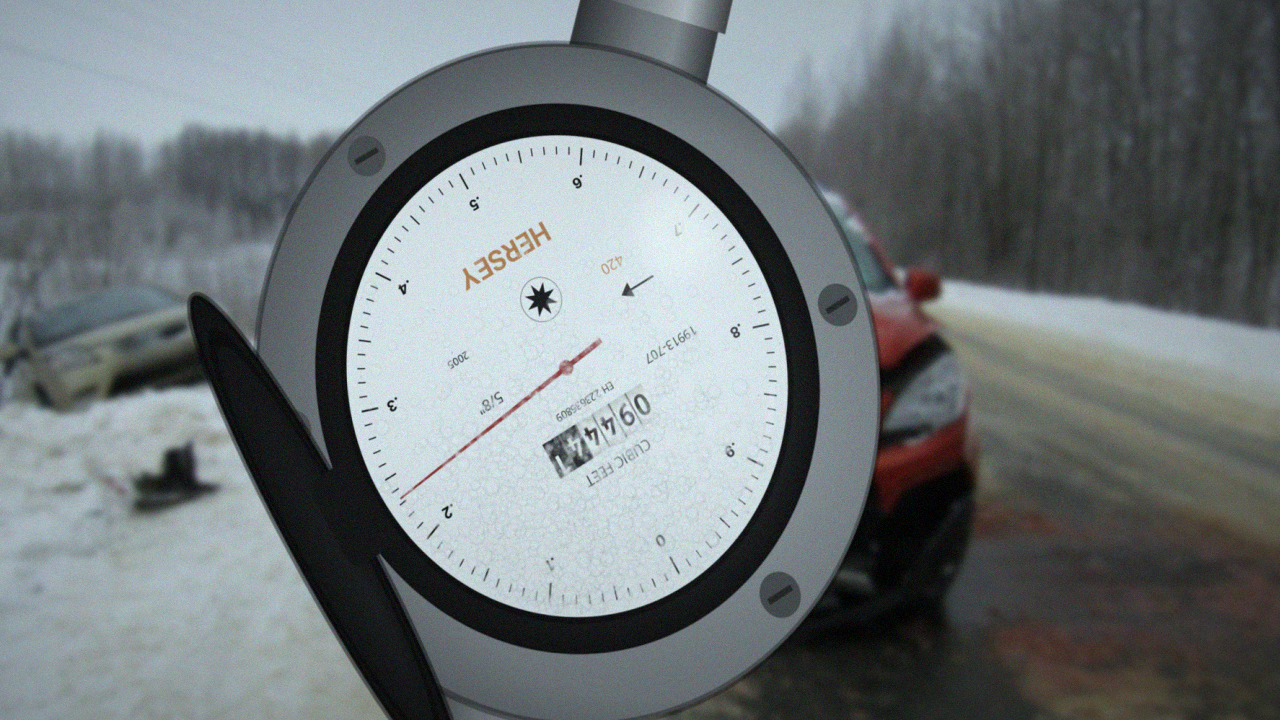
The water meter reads {"value": 94441.23, "unit": "ft³"}
